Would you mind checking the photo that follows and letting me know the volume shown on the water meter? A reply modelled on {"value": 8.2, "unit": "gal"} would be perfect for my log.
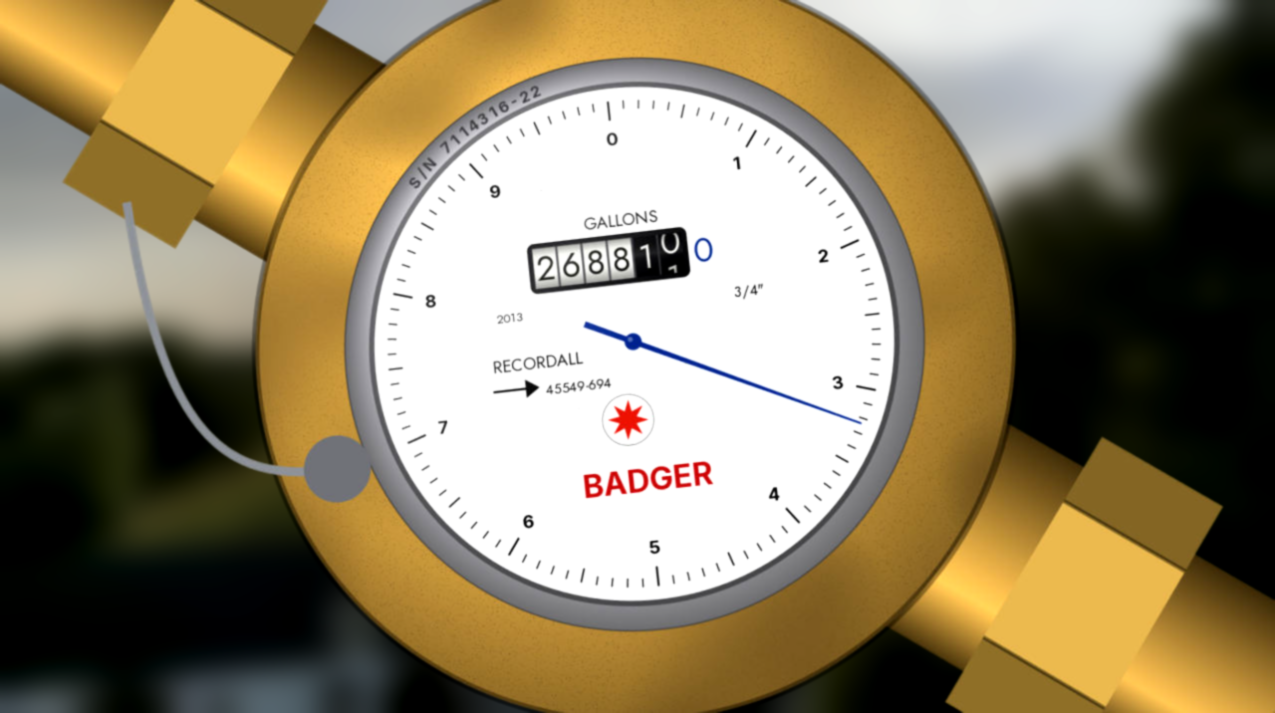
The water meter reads {"value": 2688103.2, "unit": "gal"}
